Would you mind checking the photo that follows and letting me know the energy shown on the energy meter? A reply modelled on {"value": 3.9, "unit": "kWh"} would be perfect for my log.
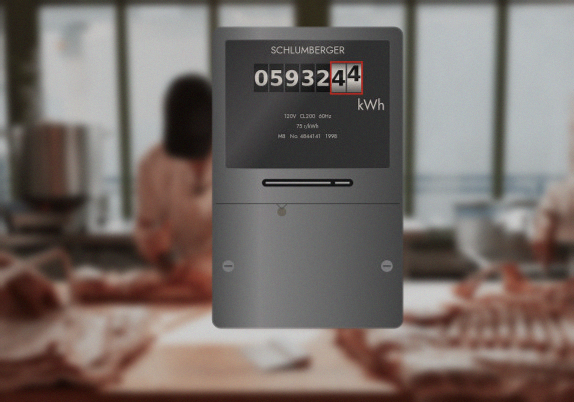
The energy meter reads {"value": 5932.44, "unit": "kWh"}
